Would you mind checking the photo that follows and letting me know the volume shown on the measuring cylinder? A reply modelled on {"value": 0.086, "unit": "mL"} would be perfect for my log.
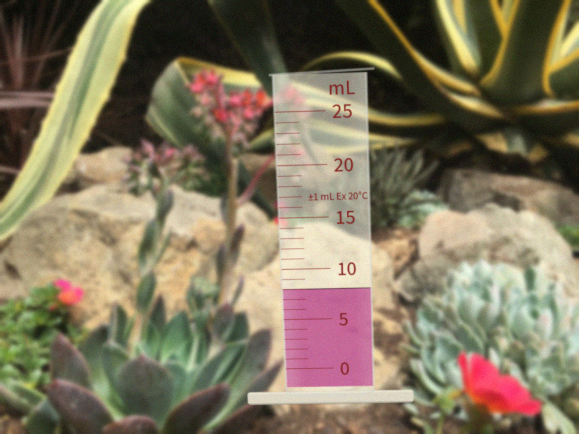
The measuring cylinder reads {"value": 8, "unit": "mL"}
